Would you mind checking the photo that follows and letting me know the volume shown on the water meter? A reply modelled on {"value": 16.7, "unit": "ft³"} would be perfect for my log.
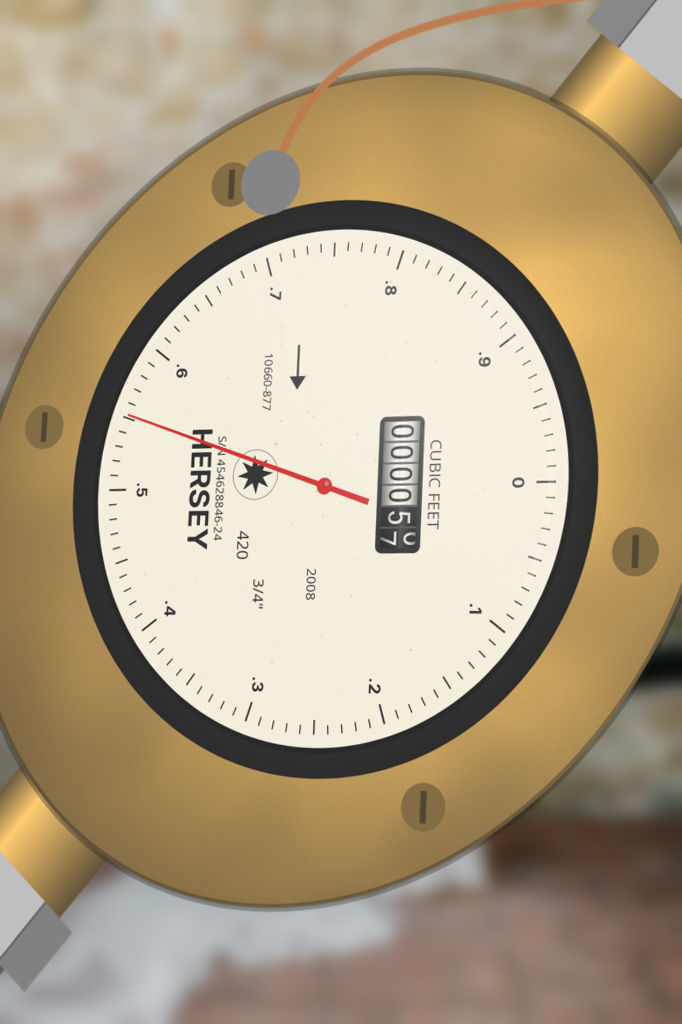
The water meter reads {"value": 56.55, "unit": "ft³"}
